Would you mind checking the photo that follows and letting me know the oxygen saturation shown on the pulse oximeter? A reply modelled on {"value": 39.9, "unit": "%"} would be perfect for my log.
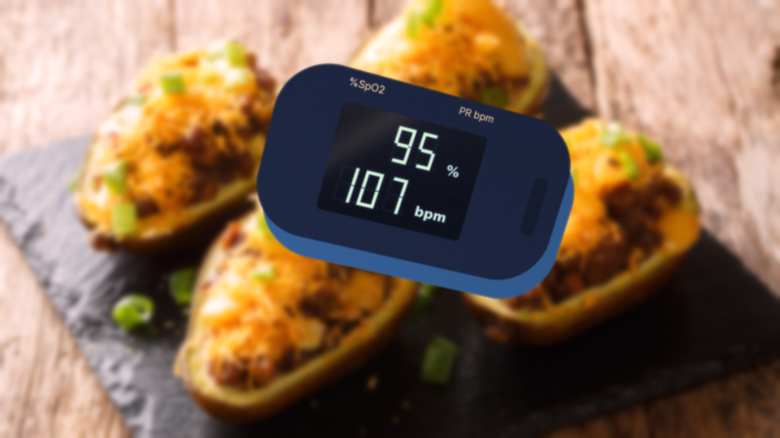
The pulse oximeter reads {"value": 95, "unit": "%"}
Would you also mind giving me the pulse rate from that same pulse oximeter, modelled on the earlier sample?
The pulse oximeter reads {"value": 107, "unit": "bpm"}
